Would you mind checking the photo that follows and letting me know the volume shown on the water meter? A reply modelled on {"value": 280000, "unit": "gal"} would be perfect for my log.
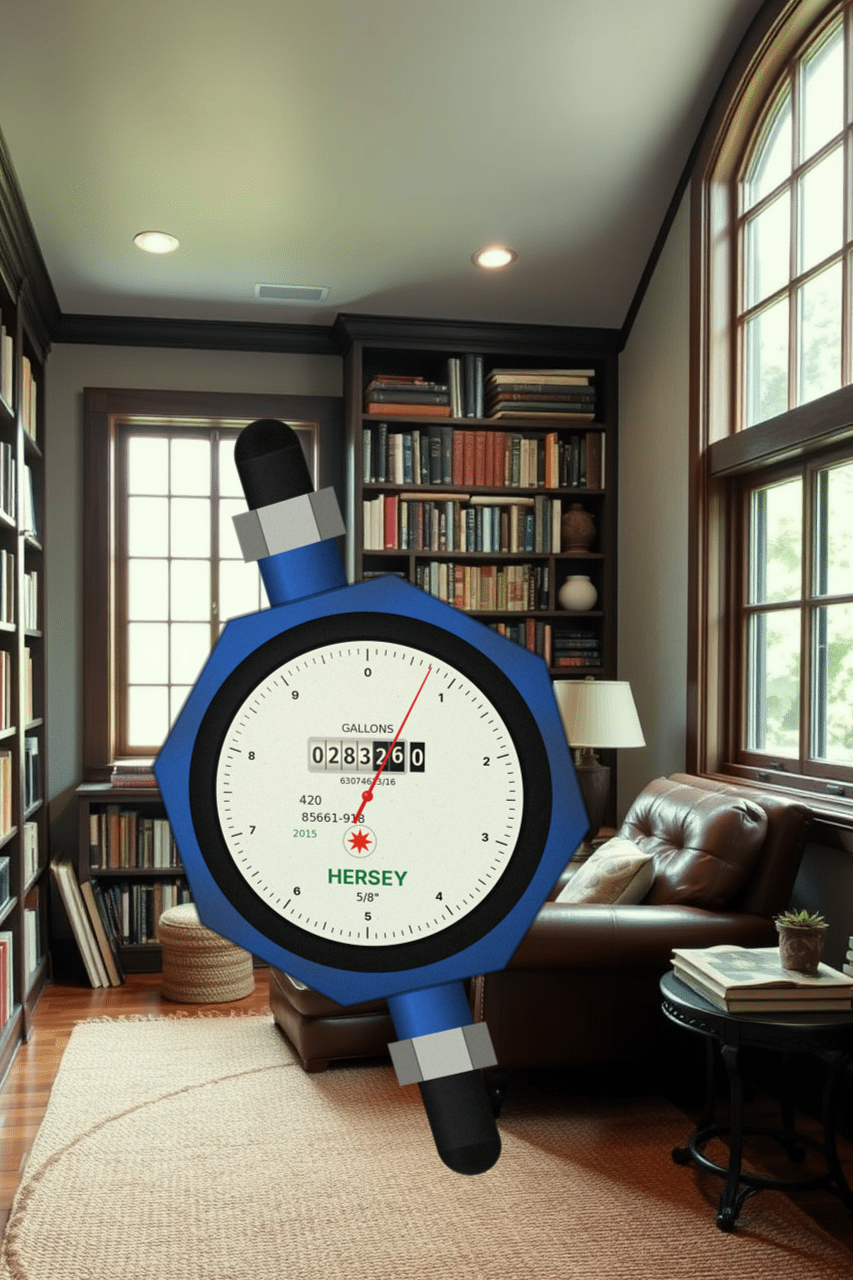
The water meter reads {"value": 283260.7, "unit": "gal"}
